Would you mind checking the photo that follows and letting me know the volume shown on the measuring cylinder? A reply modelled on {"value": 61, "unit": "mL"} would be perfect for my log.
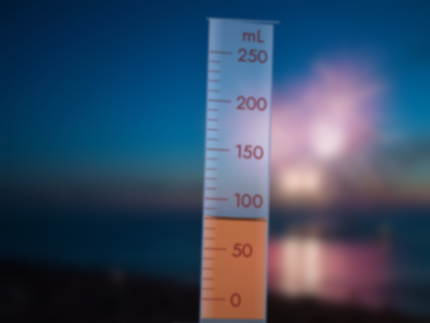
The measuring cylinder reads {"value": 80, "unit": "mL"}
